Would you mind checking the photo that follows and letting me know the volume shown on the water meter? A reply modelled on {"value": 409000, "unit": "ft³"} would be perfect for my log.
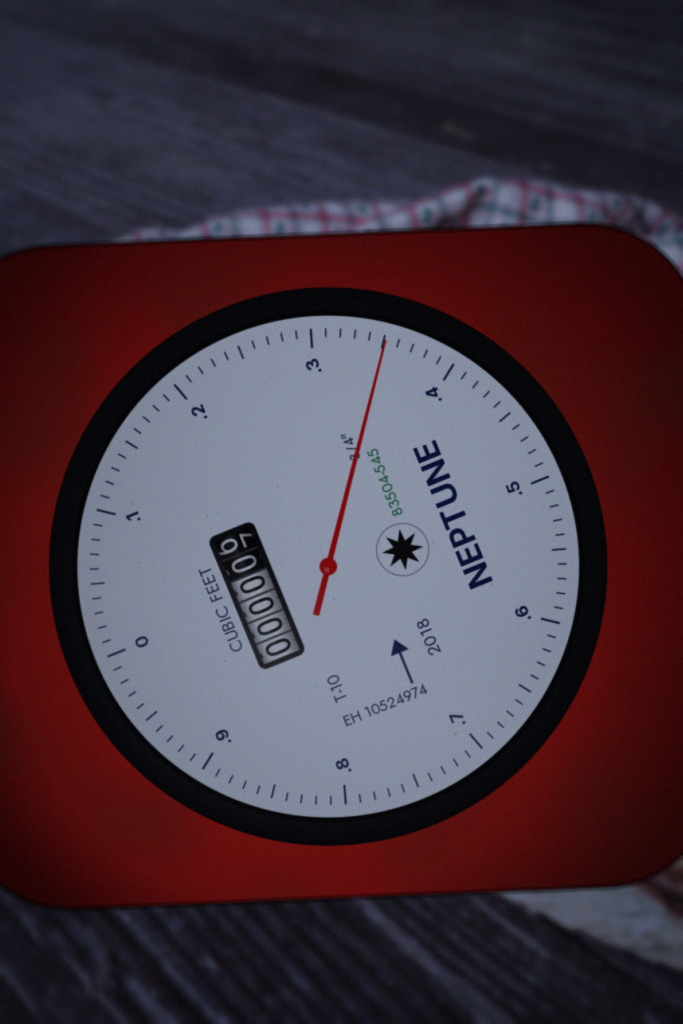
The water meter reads {"value": 6.35, "unit": "ft³"}
